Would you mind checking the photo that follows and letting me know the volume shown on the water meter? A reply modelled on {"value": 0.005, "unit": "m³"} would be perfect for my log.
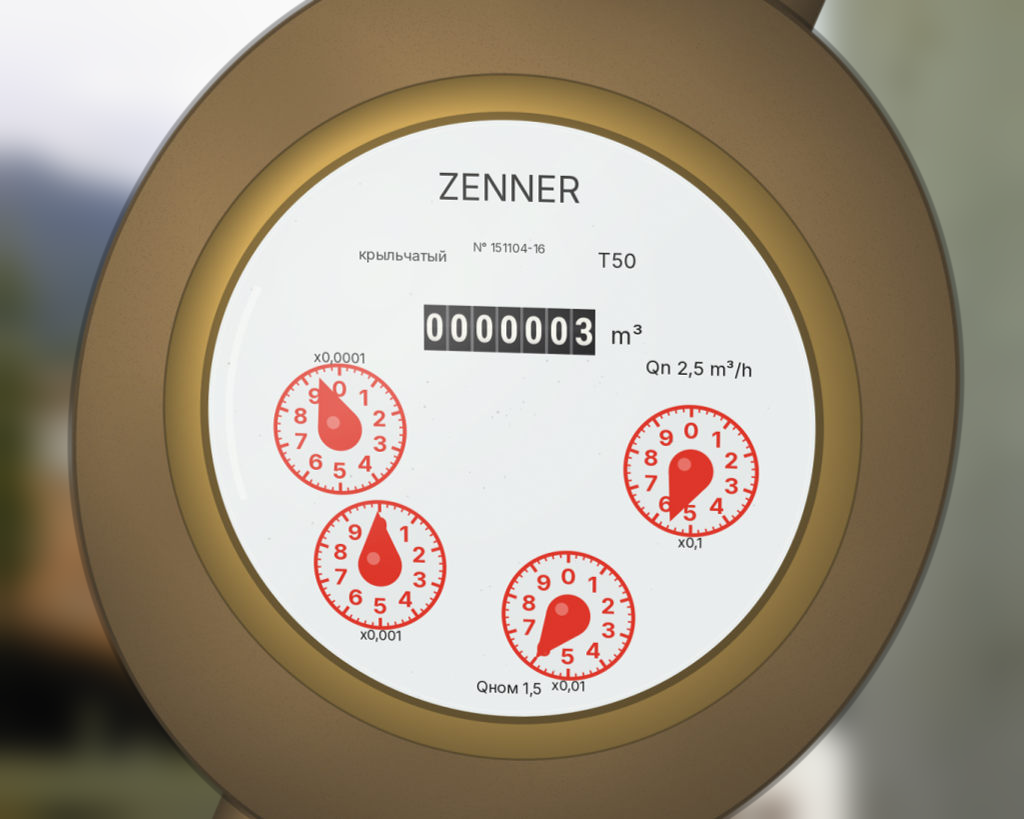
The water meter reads {"value": 3.5599, "unit": "m³"}
